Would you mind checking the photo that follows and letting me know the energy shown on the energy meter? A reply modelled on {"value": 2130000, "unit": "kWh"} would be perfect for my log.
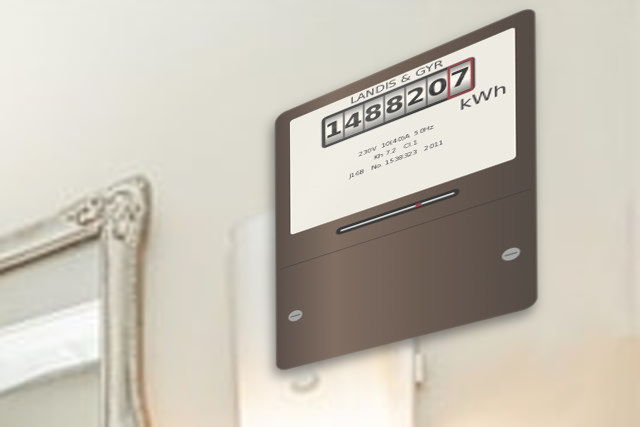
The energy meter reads {"value": 148820.7, "unit": "kWh"}
